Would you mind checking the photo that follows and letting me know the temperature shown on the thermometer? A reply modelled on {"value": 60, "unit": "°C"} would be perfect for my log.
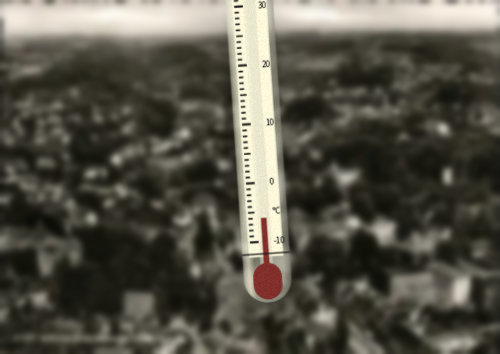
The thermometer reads {"value": -6, "unit": "°C"}
